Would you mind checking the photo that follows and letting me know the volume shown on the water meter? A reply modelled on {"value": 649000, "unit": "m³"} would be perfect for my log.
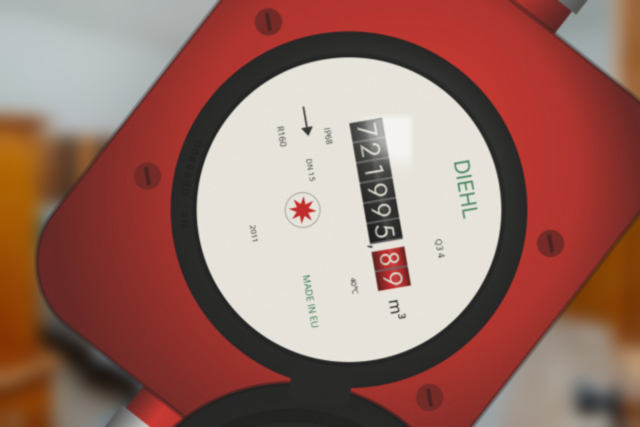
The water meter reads {"value": 721995.89, "unit": "m³"}
